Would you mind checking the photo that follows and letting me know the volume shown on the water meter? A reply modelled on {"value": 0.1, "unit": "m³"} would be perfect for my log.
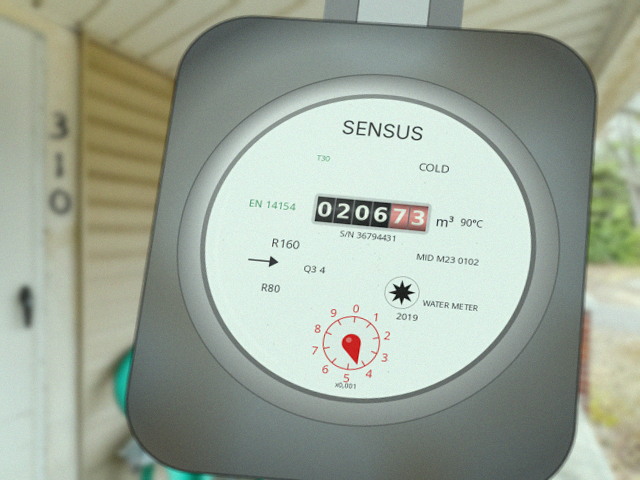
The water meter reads {"value": 206.734, "unit": "m³"}
